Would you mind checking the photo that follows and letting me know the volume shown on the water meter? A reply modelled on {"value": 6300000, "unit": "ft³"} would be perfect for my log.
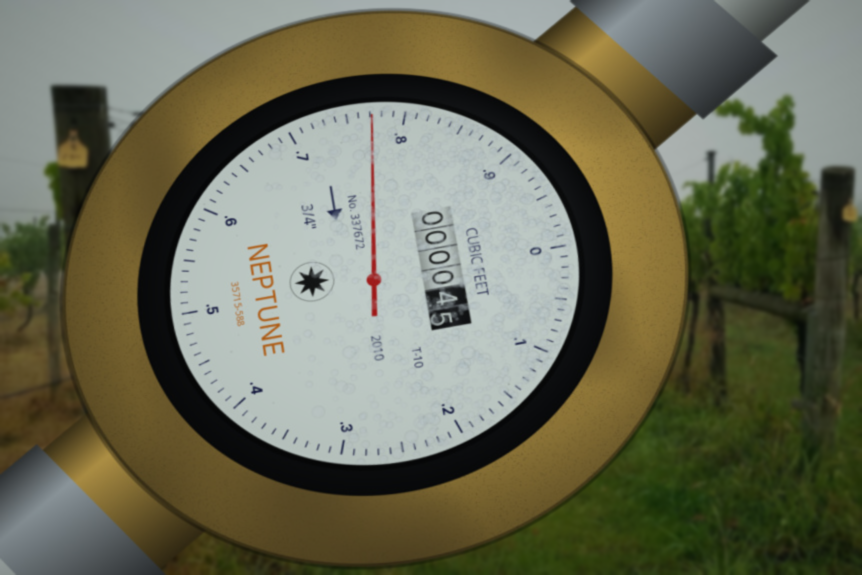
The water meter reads {"value": 44.77, "unit": "ft³"}
